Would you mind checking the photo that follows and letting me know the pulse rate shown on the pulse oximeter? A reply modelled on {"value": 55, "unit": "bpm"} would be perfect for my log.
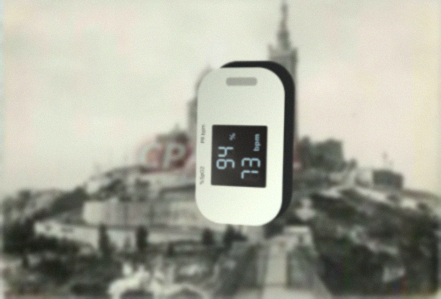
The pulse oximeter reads {"value": 73, "unit": "bpm"}
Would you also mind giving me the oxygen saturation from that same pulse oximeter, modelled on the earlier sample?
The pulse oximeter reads {"value": 94, "unit": "%"}
